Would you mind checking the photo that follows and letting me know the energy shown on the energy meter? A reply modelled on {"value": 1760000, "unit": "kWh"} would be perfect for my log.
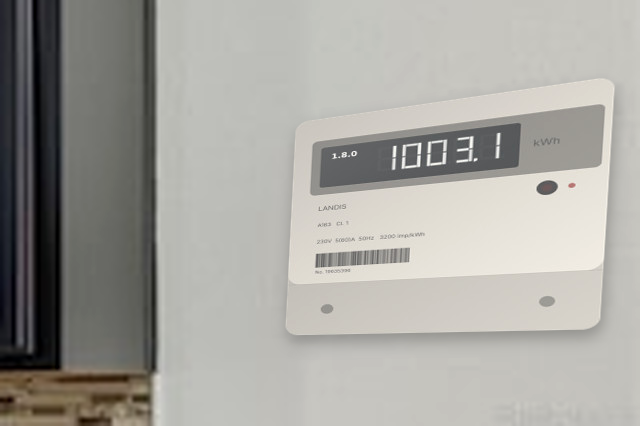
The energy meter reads {"value": 1003.1, "unit": "kWh"}
